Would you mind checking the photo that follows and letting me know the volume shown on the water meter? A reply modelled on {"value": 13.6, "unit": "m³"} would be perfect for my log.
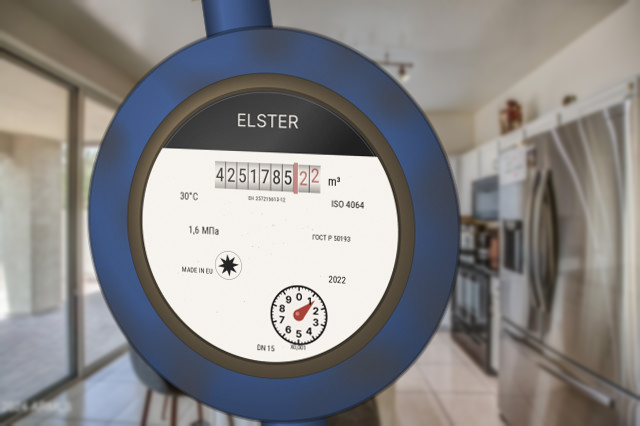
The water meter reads {"value": 4251785.221, "unit": "m³"}
